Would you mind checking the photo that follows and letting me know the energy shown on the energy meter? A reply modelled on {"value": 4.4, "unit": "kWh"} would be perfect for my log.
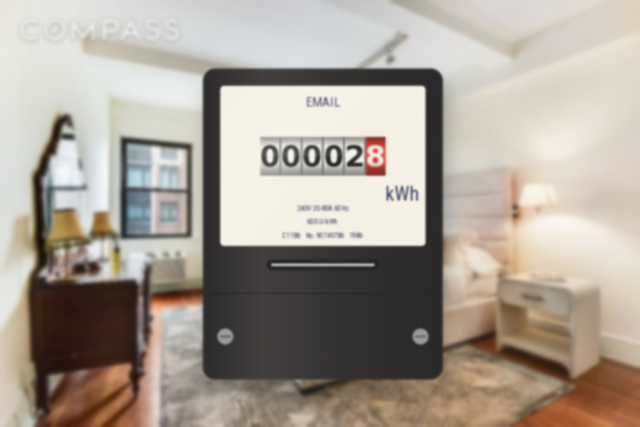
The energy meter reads {"value": 2.8, "unit": "kWh"}
